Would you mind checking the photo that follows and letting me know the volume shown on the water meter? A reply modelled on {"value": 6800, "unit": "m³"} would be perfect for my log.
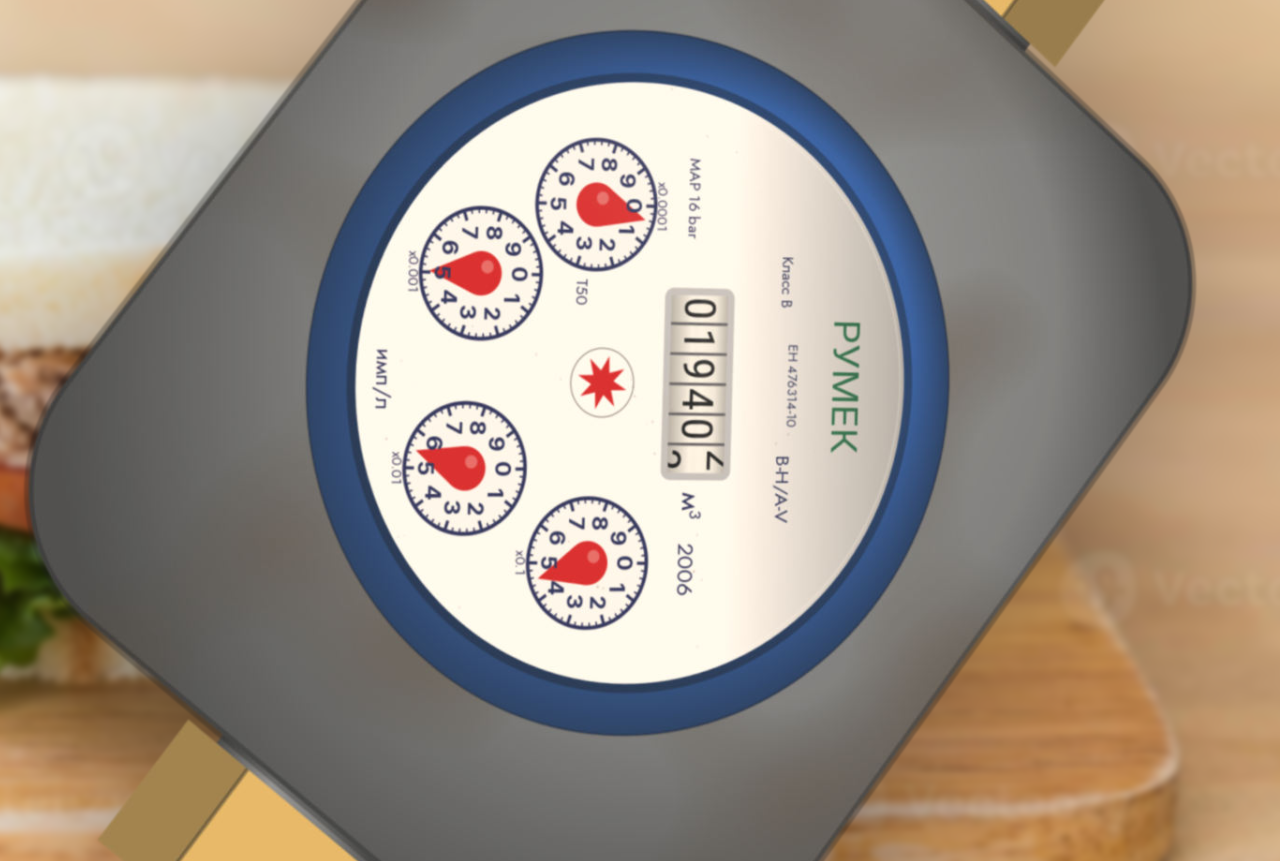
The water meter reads {"value": 19402.4550, "unit": "m³"}
